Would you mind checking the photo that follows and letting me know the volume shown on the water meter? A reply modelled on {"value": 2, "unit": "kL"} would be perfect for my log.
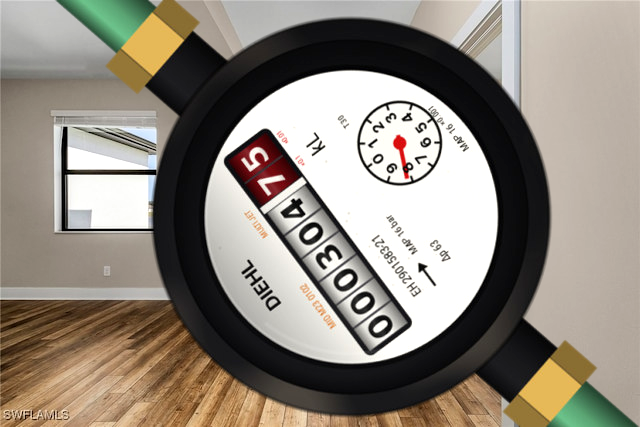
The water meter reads {"value": 304.758, "unit": "kL"}
